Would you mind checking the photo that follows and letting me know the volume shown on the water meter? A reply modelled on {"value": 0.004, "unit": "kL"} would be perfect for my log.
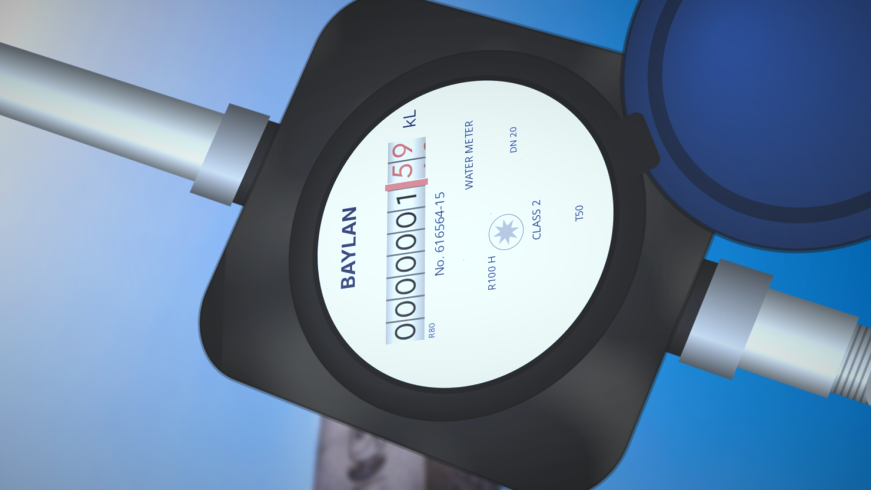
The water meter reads {"value": 1.59, "unit": "kL"}
